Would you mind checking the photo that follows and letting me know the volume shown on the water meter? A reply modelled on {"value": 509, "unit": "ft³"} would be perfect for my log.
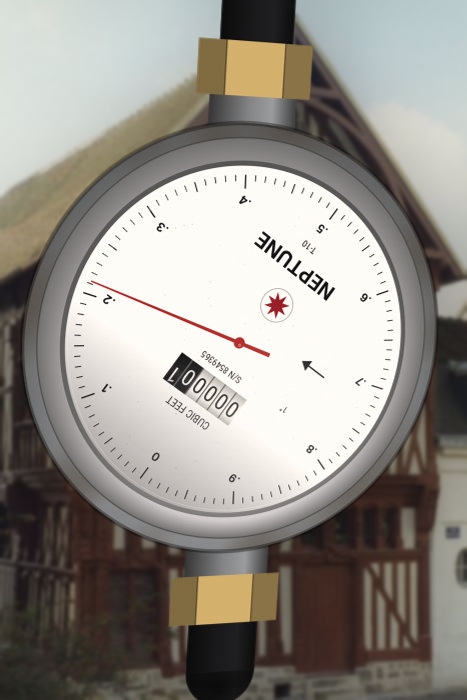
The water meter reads {"value": 1.21, "unit": "ft³"}
